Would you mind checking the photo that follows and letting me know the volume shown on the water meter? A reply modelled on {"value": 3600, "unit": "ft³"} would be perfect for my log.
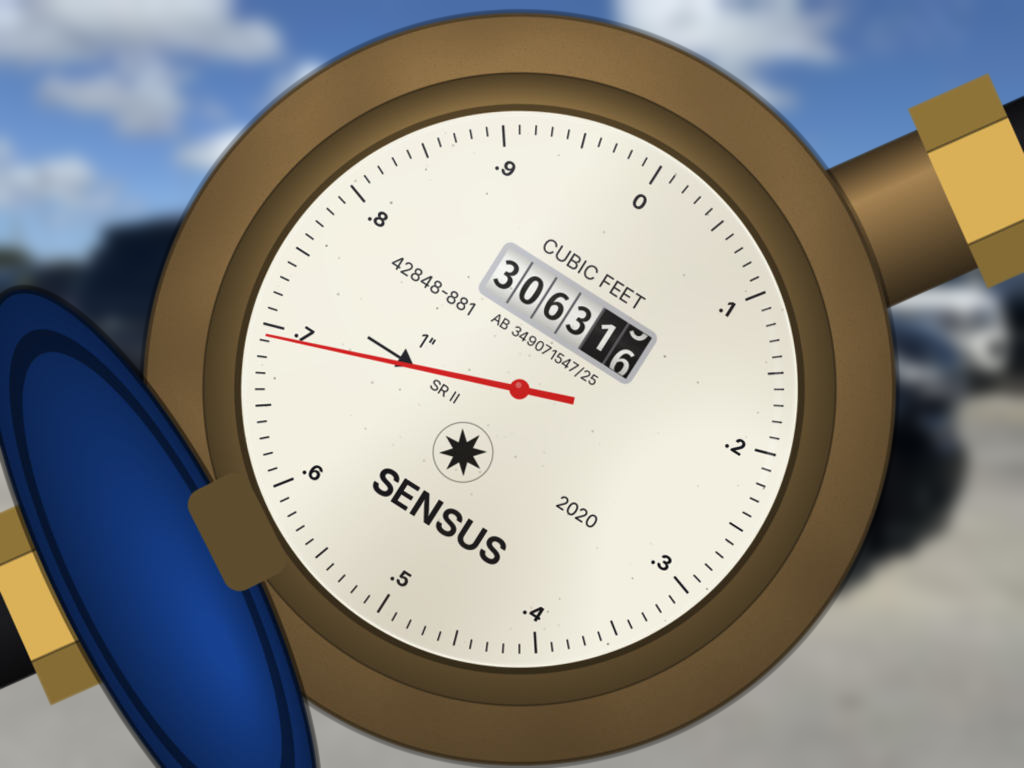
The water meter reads {"value": 306315.69, "unit": "ft³"}
